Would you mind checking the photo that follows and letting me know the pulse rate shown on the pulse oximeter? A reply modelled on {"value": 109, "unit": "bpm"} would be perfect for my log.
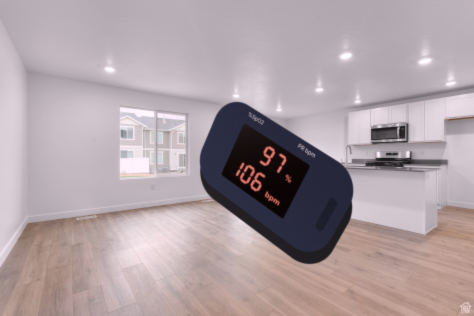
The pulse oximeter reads {"value": 106, "unit": "bpm"}
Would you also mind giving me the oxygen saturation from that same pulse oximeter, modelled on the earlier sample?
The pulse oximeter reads {"value": 97, "unit": "%"}
